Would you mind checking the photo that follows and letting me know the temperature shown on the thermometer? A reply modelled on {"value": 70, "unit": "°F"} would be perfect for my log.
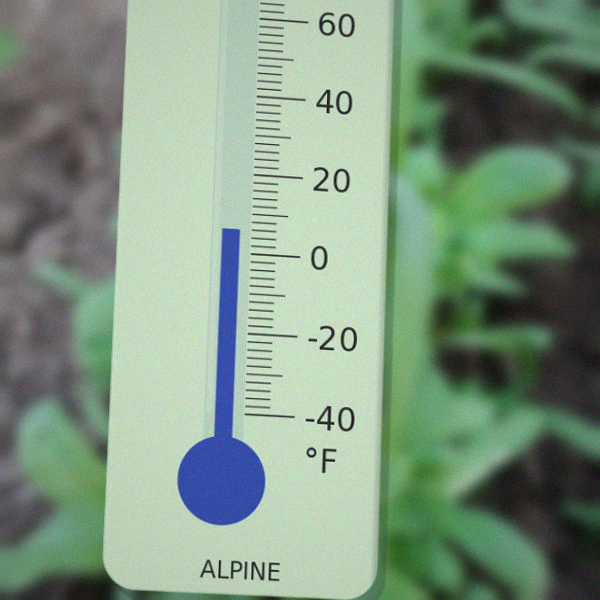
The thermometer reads {"value": 6, "unit": "°F"}
